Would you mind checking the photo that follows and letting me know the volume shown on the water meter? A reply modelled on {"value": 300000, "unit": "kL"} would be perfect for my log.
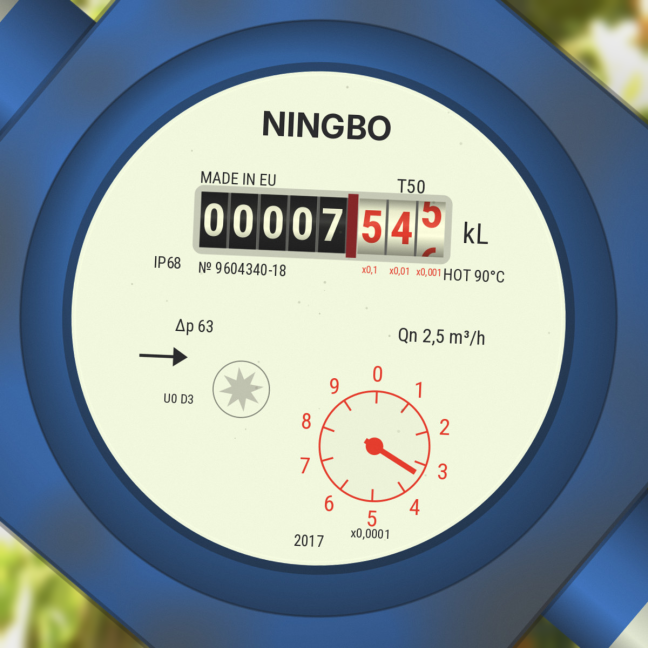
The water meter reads {"value": 7.5453, "unit": "kL"}
